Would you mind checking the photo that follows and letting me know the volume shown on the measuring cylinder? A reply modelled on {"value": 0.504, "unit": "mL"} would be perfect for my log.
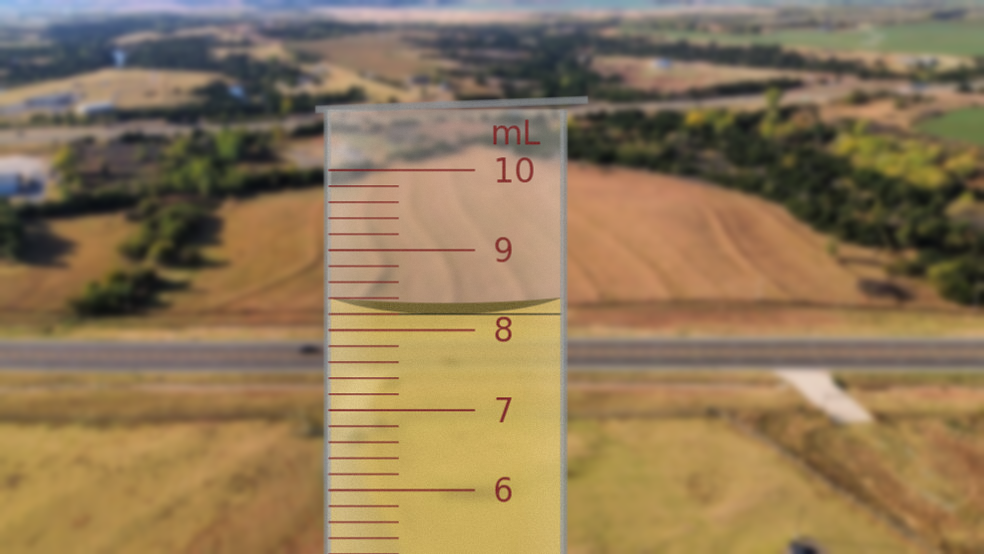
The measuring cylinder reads {"value": 8.2, "unit": "mL"}
